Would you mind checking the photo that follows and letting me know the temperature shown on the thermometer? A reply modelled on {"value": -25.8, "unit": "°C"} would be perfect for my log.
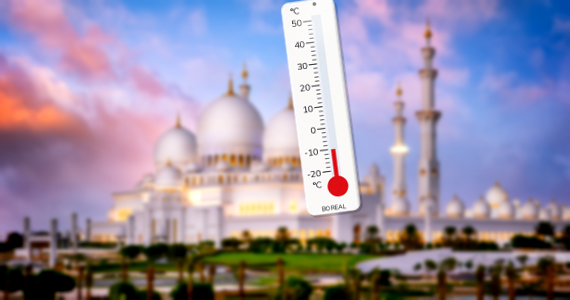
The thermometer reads {"value": -10, "unit": "°C"}
